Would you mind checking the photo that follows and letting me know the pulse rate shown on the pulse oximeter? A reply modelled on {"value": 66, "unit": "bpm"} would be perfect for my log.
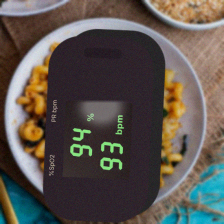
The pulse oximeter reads {"value": 93, "unit": "bpm"}
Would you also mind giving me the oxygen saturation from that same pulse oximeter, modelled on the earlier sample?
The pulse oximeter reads {"value": 94, "unit": "%"}
